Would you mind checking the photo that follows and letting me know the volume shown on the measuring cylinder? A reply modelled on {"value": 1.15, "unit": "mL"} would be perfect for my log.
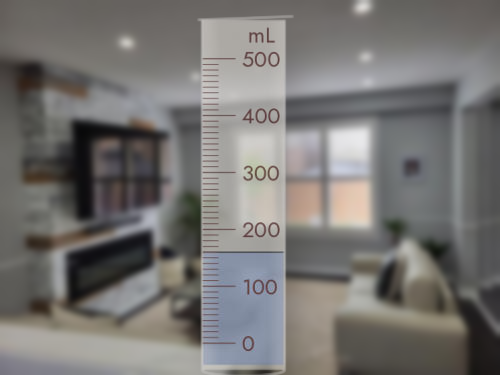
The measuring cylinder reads {"value": 160, "unit": "mL"}
